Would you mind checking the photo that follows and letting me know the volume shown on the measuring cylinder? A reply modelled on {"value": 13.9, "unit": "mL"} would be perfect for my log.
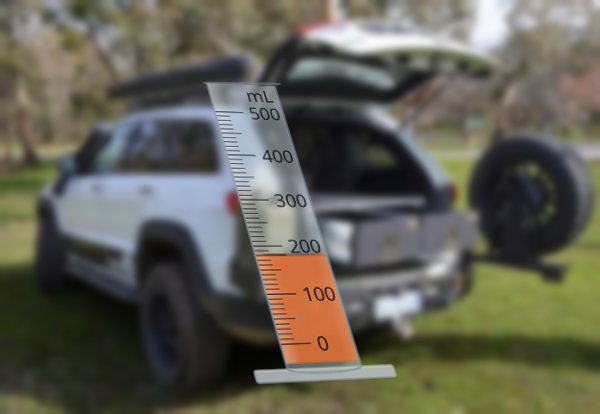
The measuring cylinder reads {"value": 180, "unit": "mL"}
